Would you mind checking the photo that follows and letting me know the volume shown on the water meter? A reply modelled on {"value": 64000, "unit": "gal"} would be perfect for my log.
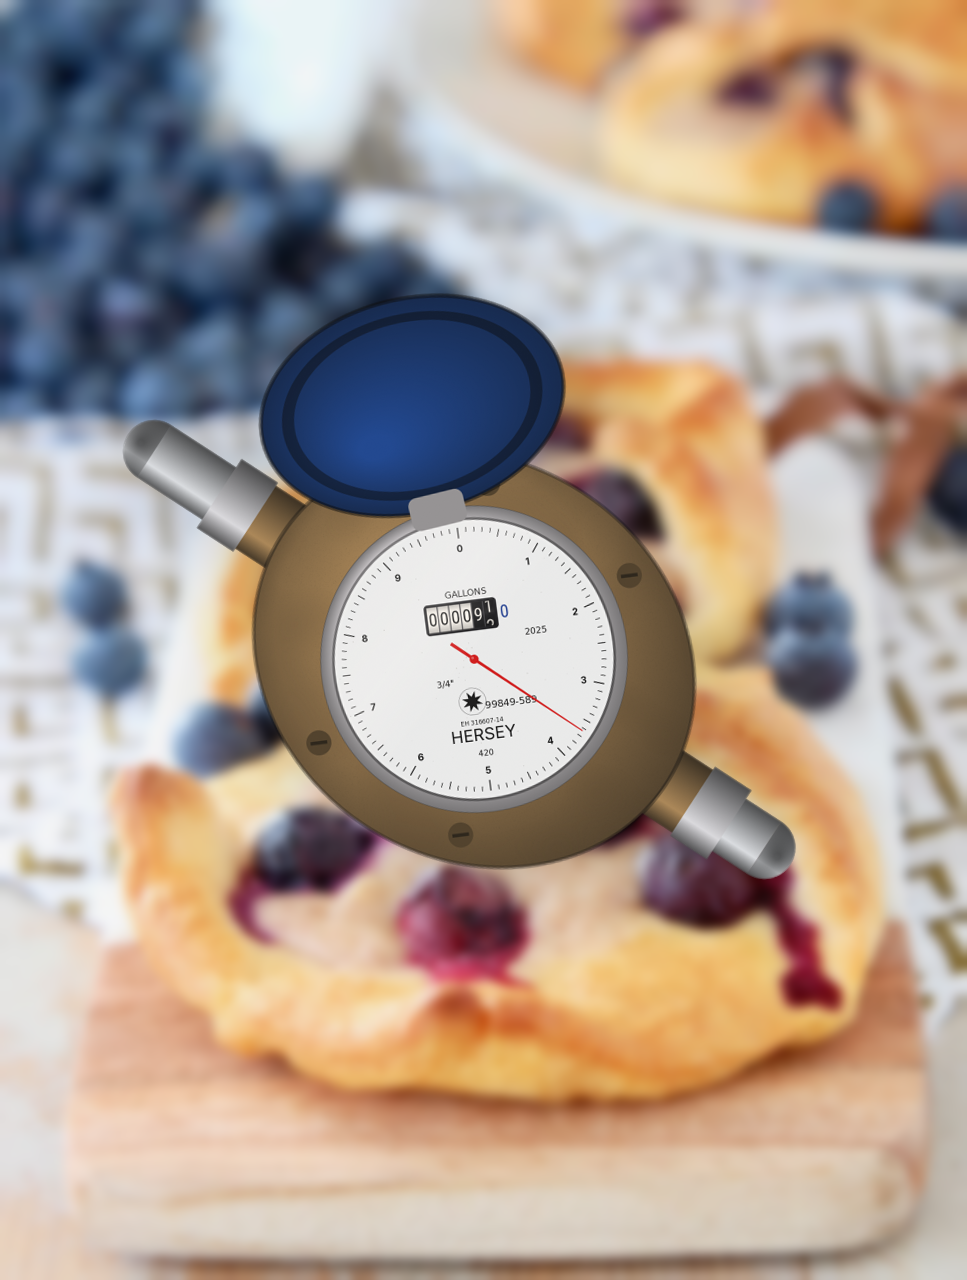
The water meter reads {"value": 913.6, "unit": "gal"}
